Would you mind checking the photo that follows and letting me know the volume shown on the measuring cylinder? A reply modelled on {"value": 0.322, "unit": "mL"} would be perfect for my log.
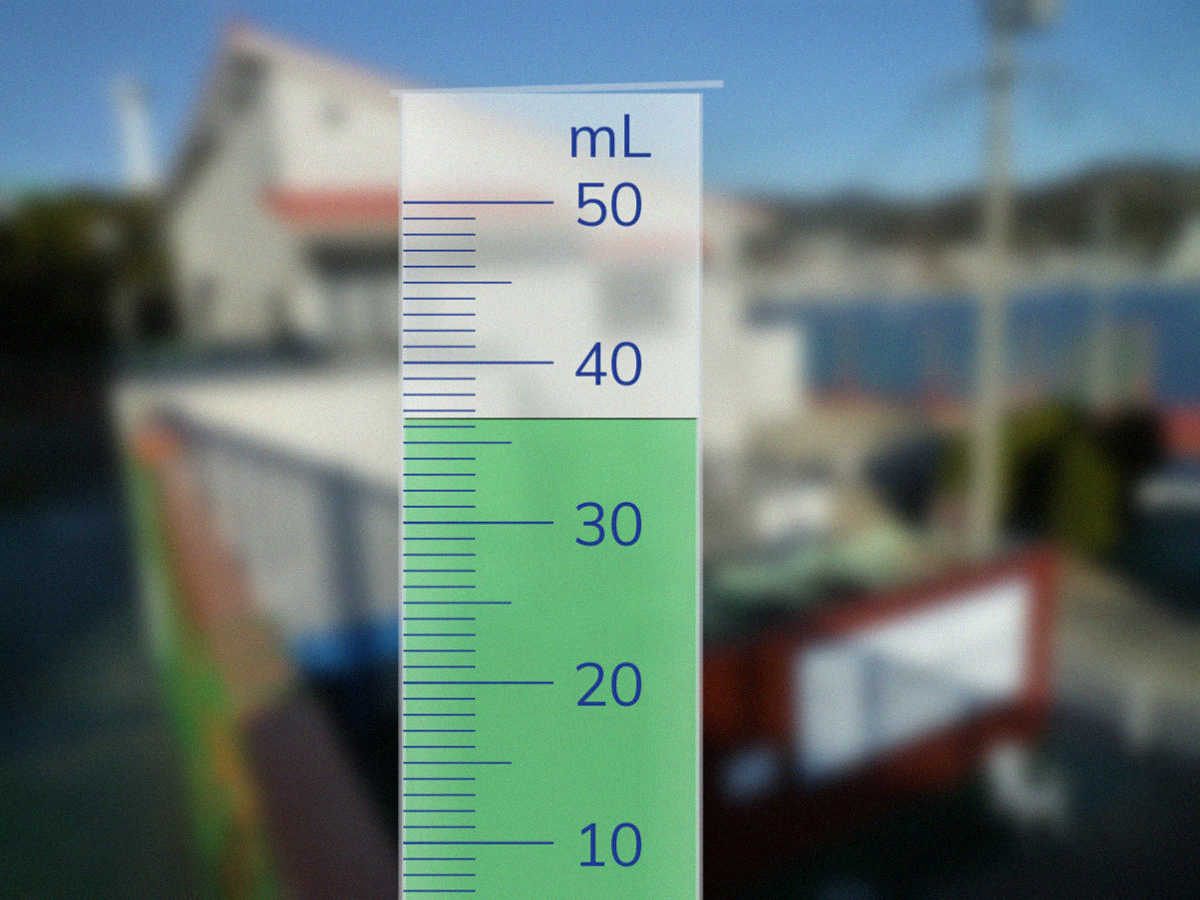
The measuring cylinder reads {"value": 36.5, "unit": "mL"}
